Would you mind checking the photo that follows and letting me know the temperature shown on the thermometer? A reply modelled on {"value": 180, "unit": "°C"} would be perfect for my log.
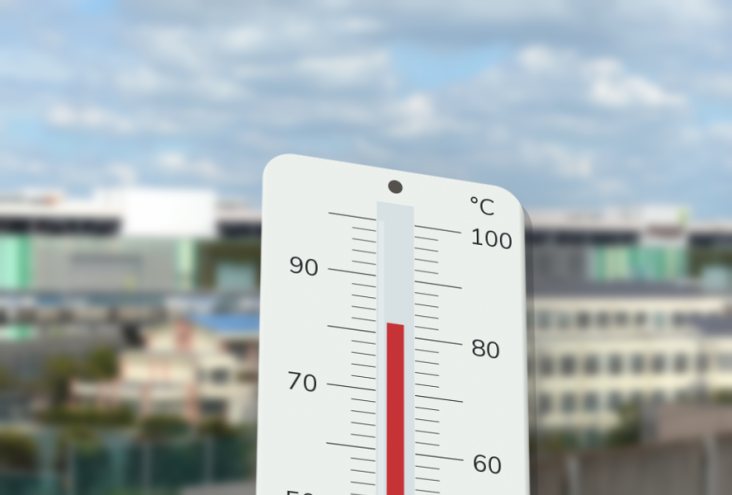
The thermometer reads {"value": 82, "unit": "°C"}
